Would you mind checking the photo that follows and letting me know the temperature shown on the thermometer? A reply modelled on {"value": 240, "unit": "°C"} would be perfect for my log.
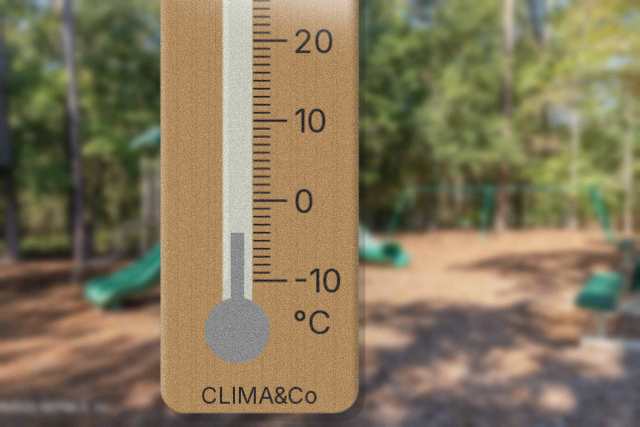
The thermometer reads {"value": -4, "unit": "°C"}
